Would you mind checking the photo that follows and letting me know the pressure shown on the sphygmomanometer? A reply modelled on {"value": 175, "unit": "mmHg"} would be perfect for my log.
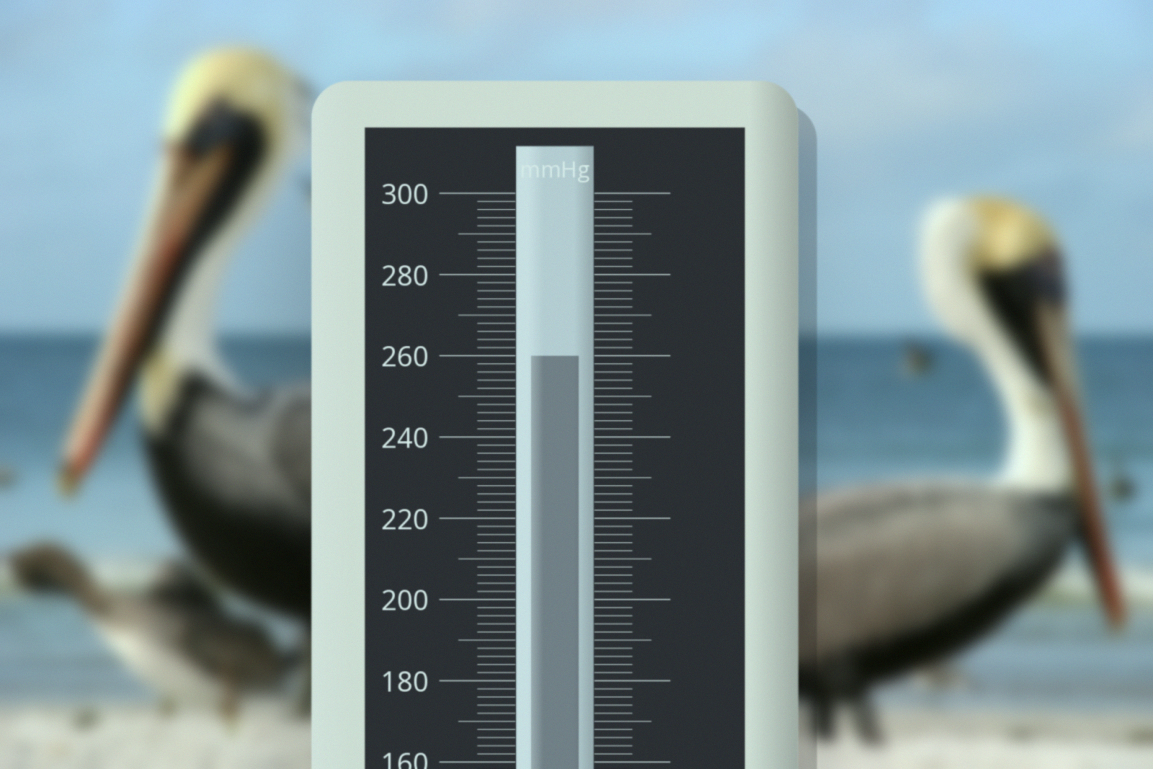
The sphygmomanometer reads {"value": 260, "unit": "mmHg"}
